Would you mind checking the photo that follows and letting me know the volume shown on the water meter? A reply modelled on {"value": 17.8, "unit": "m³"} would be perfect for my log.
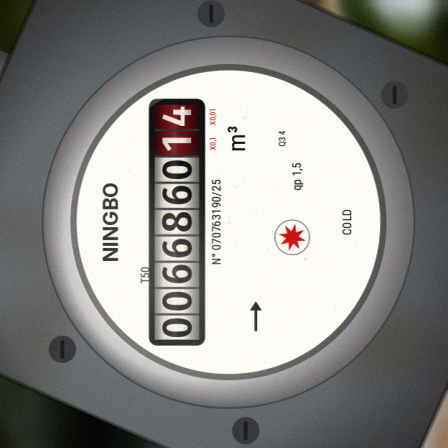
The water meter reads {"value": 66860.14, "unit": "m³"}
